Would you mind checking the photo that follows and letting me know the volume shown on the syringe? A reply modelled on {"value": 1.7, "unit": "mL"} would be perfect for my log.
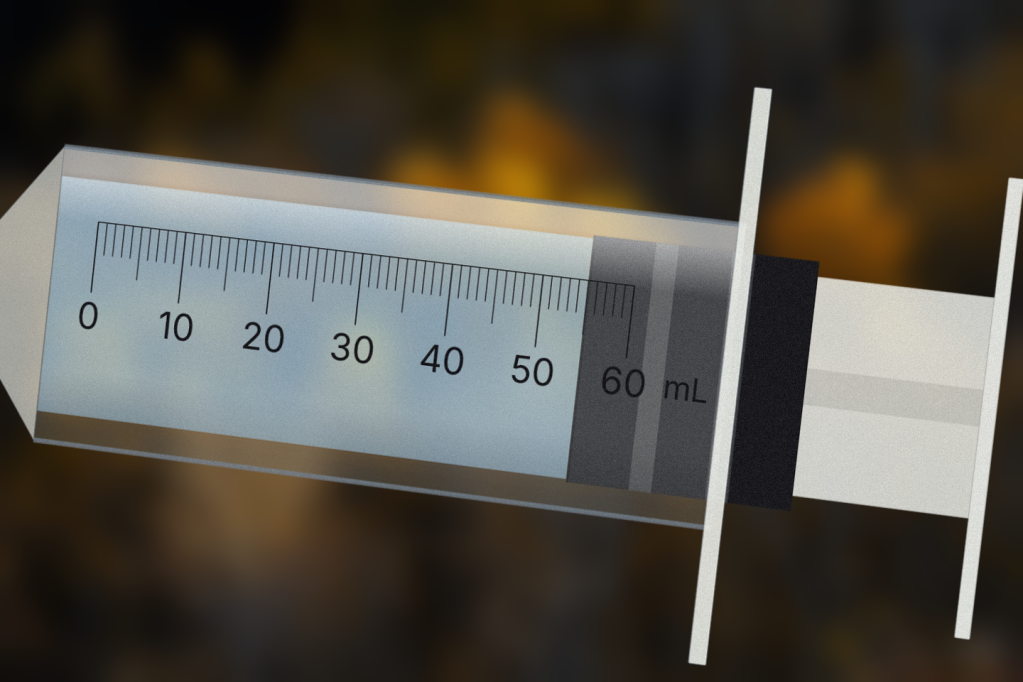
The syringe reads {"value": 55, "unit": "mL"}
